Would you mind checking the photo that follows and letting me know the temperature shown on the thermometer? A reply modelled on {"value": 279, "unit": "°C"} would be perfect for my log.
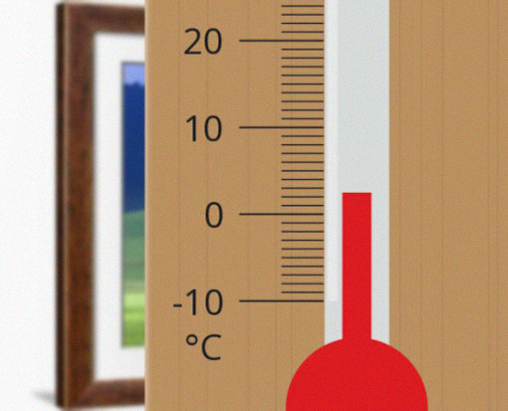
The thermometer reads {"value": 2.5, "unit": "°C"}
